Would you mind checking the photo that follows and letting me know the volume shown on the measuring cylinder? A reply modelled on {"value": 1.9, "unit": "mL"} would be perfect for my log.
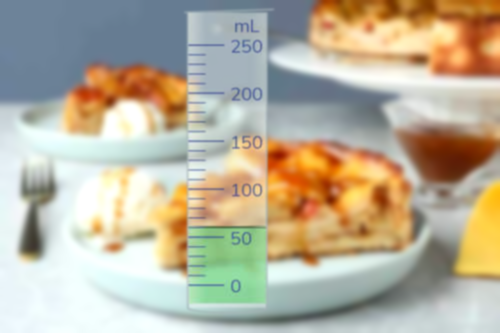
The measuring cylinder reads {"value": 60, "unit": "mL"}
